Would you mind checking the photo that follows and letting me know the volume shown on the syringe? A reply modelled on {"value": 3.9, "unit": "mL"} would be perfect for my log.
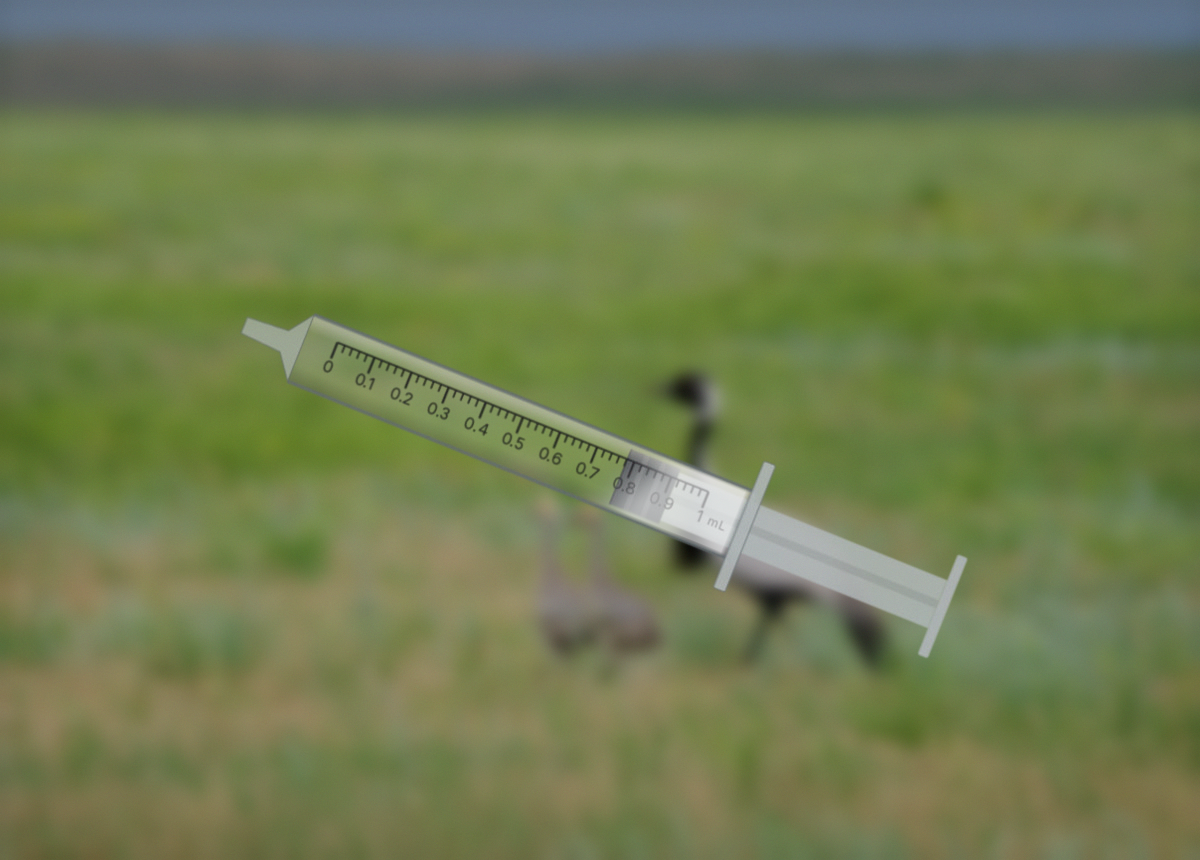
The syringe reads {"value": 0.78, "unit": "mL"}
